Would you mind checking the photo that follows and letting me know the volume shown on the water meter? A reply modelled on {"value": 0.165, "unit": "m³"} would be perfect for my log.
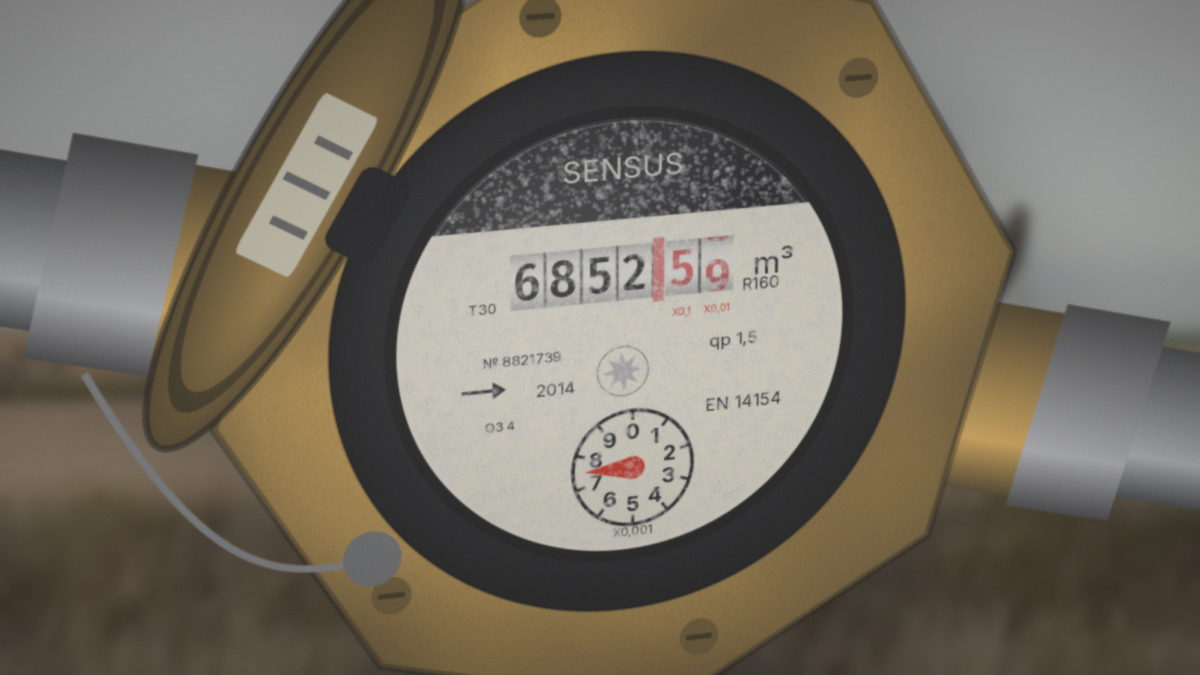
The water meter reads {"value": 6852.587, "unit": "m³"}
